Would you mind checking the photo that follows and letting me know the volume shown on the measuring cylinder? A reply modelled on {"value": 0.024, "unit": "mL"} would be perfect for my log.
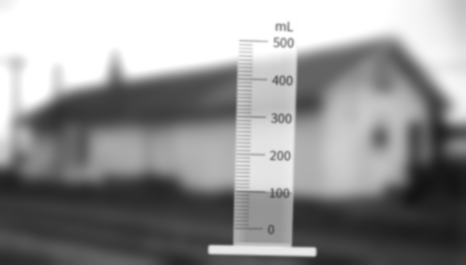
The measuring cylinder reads {"value": 100, "unit": "mL"}
